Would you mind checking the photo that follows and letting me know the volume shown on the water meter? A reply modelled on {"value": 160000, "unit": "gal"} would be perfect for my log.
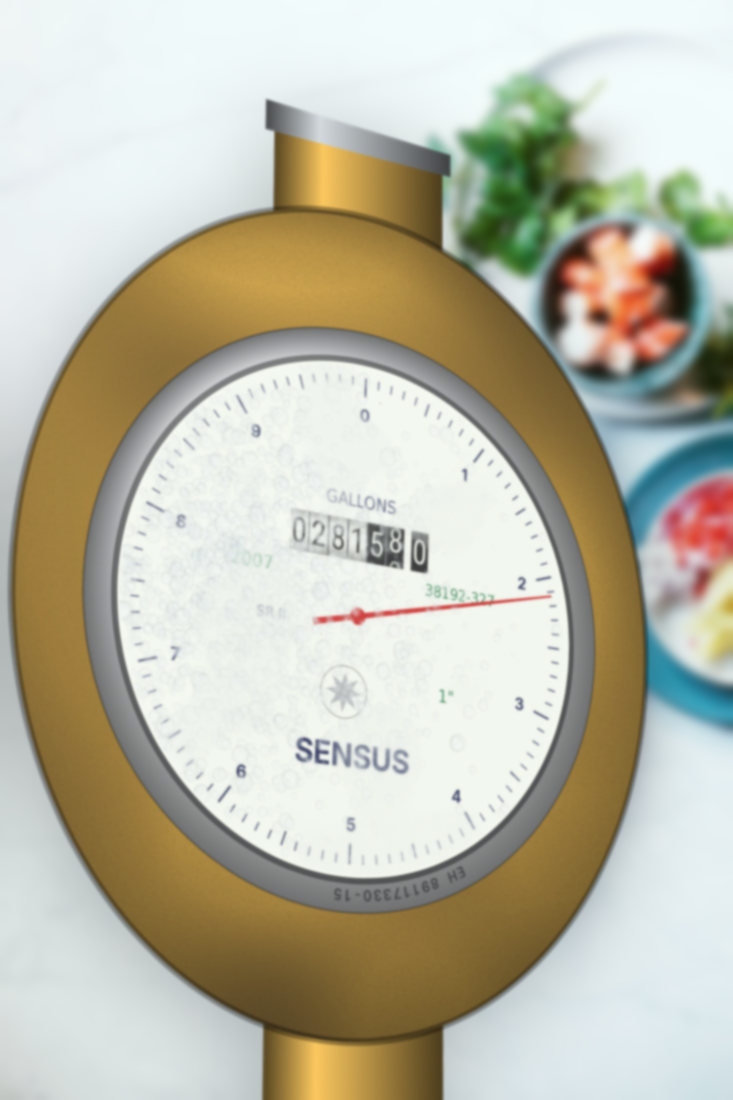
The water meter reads {"value": 281582.1, "unit": "gal"}
